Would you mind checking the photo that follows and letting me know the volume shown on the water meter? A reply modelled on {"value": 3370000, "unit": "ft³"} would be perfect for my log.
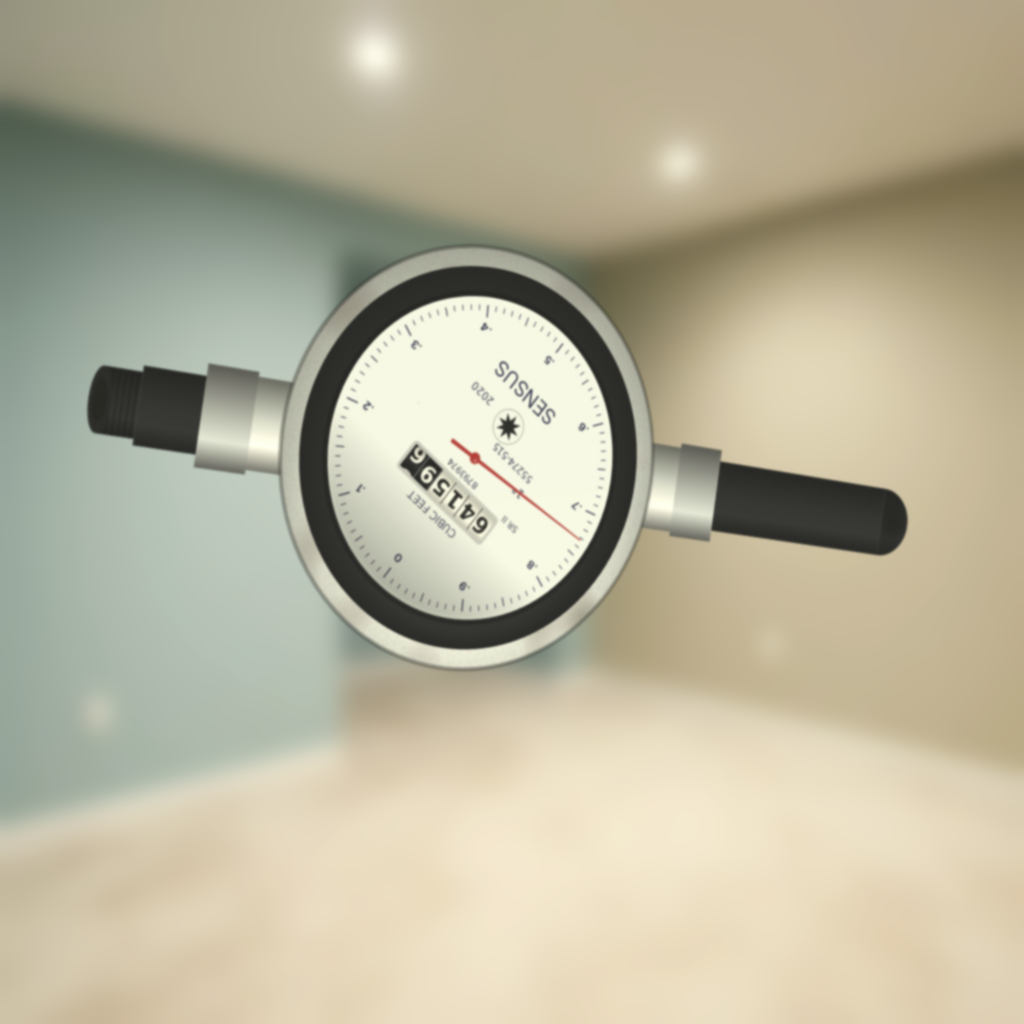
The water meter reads {"value": 641595.73, "unit": "ft³"}
